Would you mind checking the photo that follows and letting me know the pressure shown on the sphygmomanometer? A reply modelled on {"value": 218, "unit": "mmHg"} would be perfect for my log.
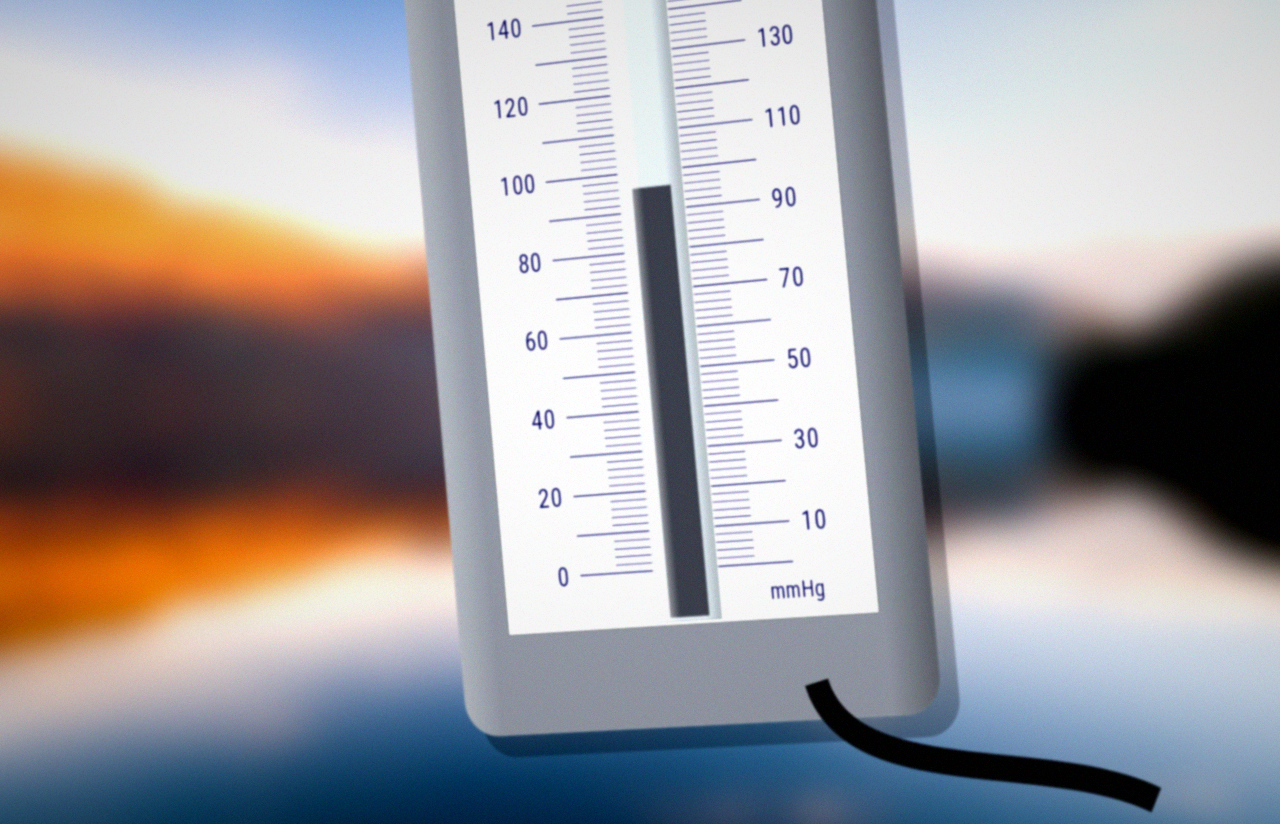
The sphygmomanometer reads {"value": 96, "unit": "mmHg"}
